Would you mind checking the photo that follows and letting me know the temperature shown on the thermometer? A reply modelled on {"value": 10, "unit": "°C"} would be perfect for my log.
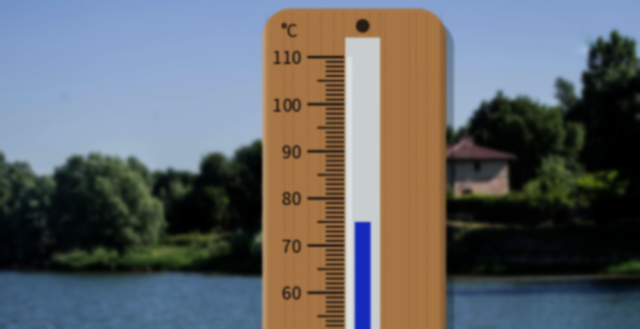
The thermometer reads {"value": 75, "unit": "°C"}
